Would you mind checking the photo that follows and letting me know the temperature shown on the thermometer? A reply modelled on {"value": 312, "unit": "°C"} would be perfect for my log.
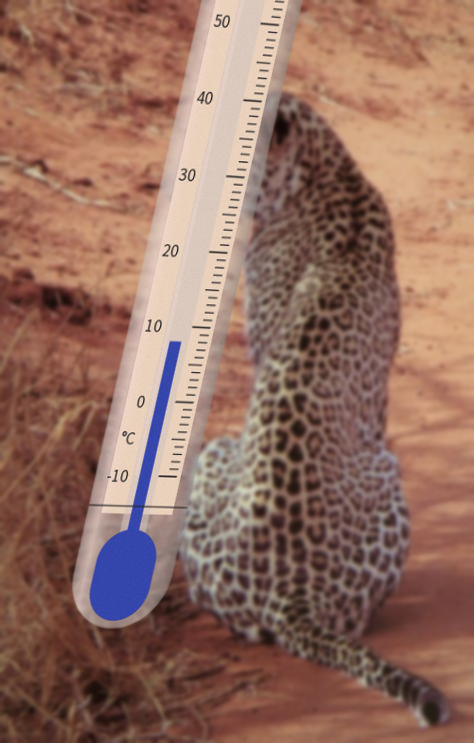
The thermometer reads {"value": 8, "unit": "°C"}
